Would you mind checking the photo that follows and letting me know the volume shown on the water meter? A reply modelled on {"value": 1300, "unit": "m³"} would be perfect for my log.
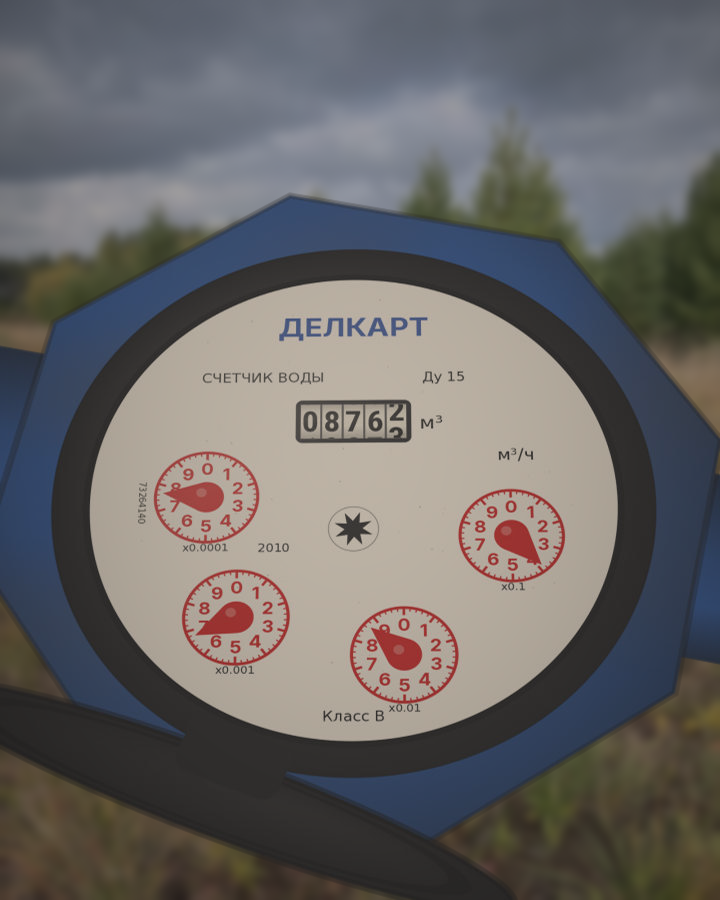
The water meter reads {"value": 8762.3867, "unit": "m³"}
